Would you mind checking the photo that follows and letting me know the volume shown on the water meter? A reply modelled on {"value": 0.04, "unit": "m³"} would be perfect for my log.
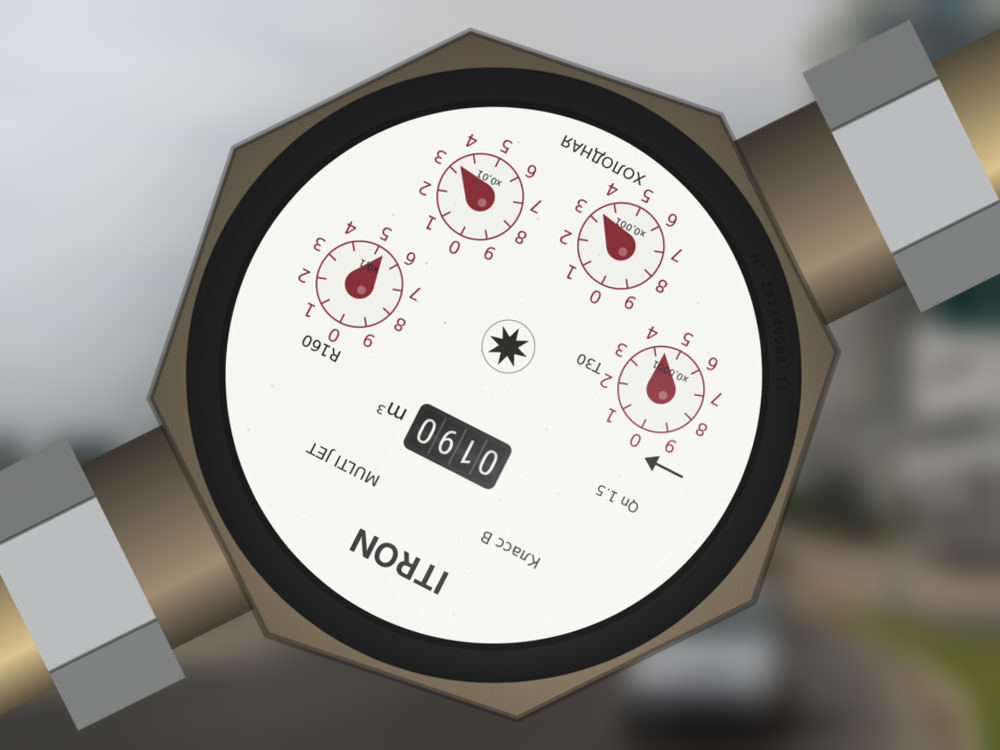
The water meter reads {"value": 190.5334, "unit": "m³"}
